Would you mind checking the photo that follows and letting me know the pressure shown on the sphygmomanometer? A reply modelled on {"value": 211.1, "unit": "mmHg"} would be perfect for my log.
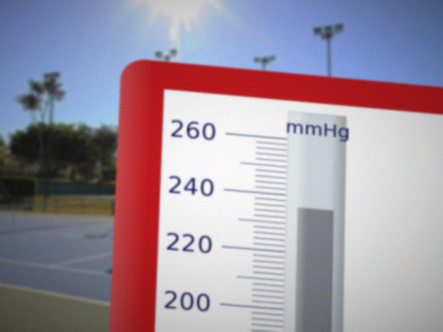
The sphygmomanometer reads {"value": 236, "unit": "mmHg"}
